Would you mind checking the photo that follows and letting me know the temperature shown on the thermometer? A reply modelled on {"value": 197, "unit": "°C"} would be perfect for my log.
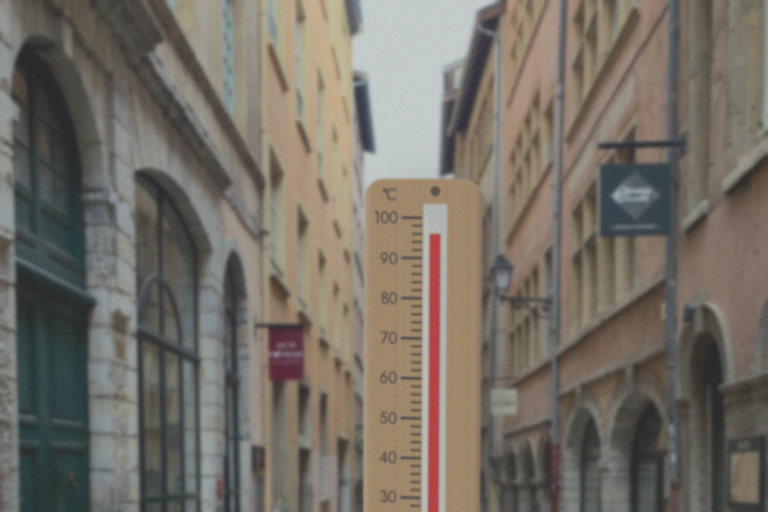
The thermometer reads {"value": 96, "unit": "°C"}
